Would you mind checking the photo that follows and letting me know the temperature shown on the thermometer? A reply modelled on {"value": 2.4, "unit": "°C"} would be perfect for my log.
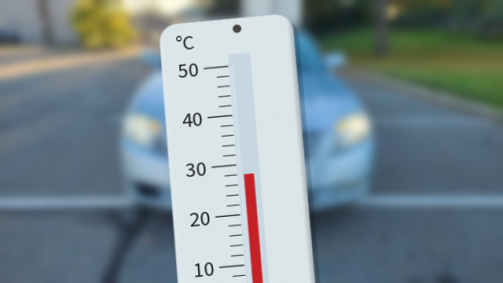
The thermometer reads {"value": 28, "unit": "°C"}
